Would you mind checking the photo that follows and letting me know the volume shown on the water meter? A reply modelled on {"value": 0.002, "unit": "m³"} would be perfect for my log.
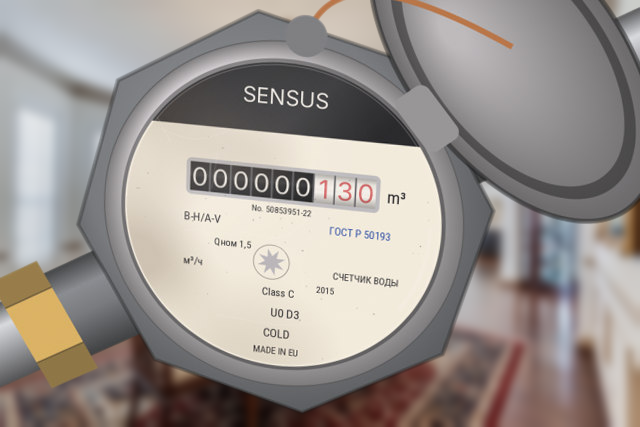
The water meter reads {"value": 0.130, "unit": "m³"}
